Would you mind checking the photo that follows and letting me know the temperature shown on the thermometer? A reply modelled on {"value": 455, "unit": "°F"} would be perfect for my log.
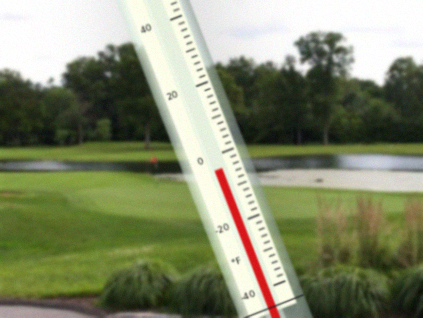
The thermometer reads {"value": -4, "unit": "°F"}
